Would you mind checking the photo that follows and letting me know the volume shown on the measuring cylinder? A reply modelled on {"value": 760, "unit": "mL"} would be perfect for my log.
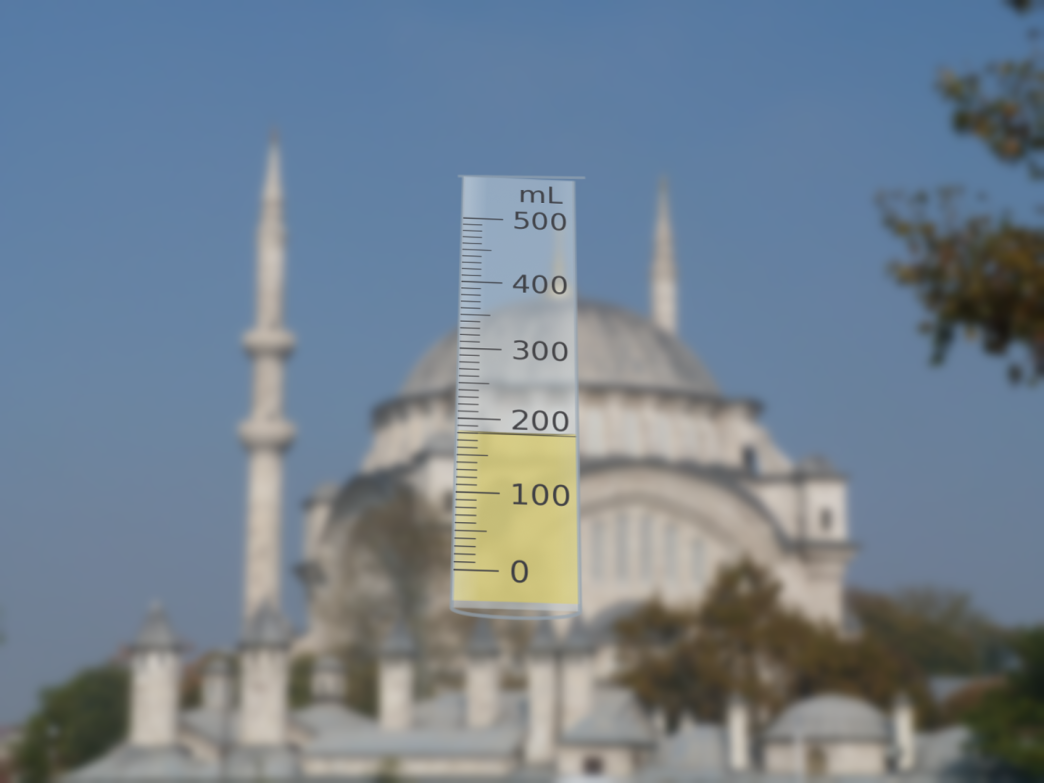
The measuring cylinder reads {"value": 180, "unit": "mL"}
